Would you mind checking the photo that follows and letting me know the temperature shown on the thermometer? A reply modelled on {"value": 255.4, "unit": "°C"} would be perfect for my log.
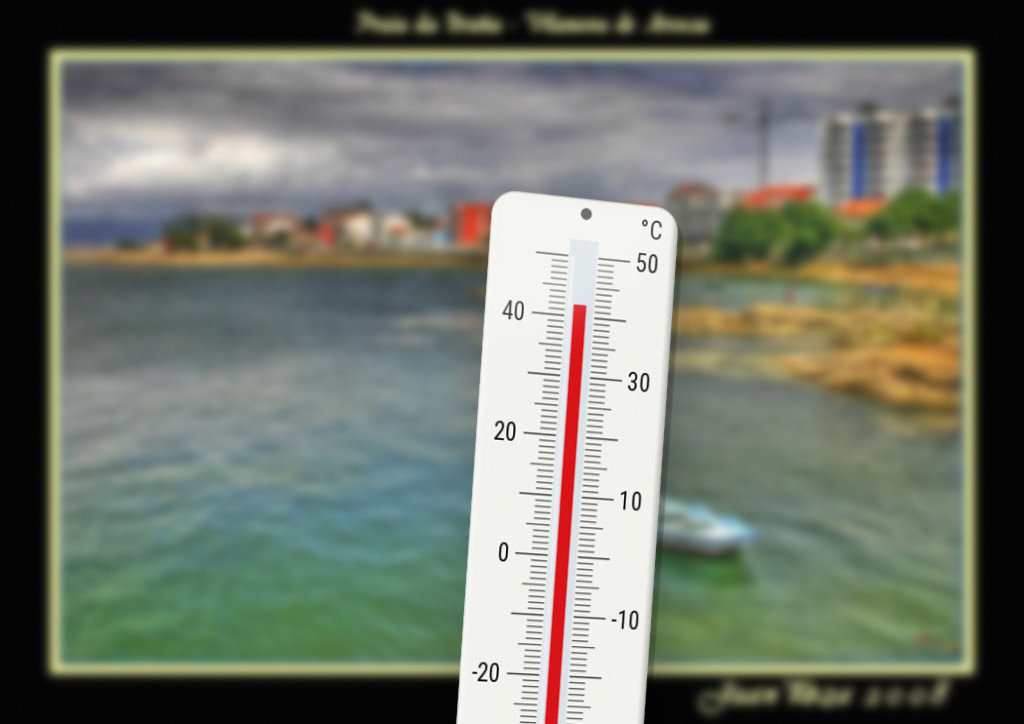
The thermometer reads {"value": 42, "unit": "°C"}
